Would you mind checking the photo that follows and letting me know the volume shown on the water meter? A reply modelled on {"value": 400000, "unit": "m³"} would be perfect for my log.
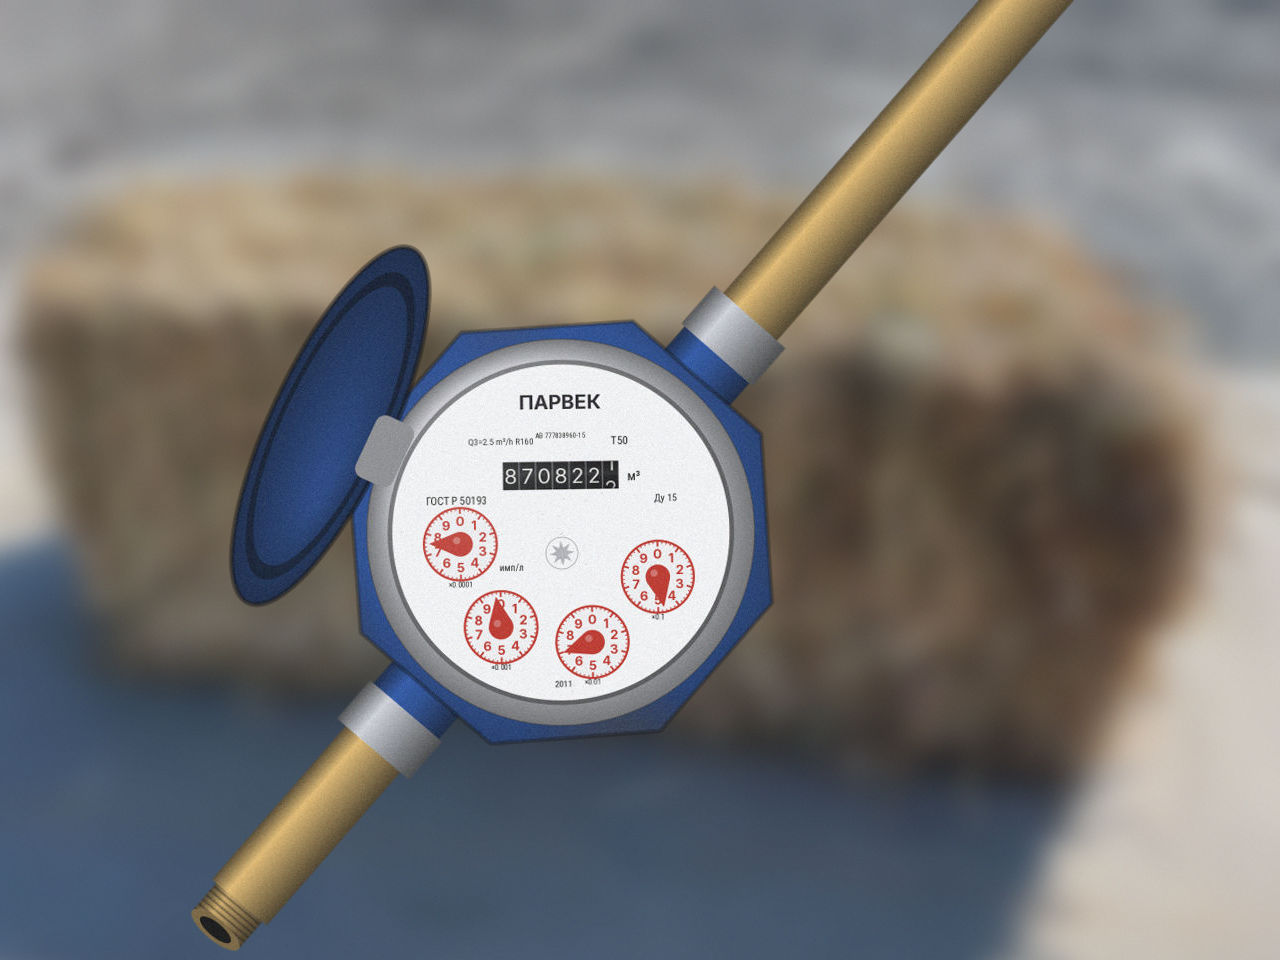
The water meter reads {"value": 8708221.4697, "unit": "m³"}
